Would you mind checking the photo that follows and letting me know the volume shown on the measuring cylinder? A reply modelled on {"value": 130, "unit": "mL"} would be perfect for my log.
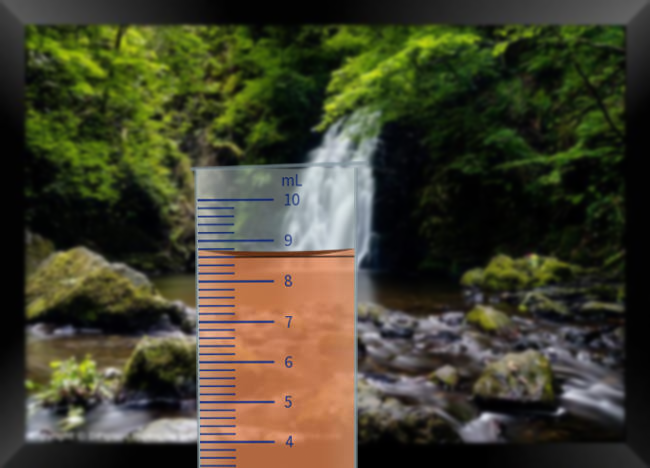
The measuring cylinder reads {"value": 8.6, "unit": "mL"}
